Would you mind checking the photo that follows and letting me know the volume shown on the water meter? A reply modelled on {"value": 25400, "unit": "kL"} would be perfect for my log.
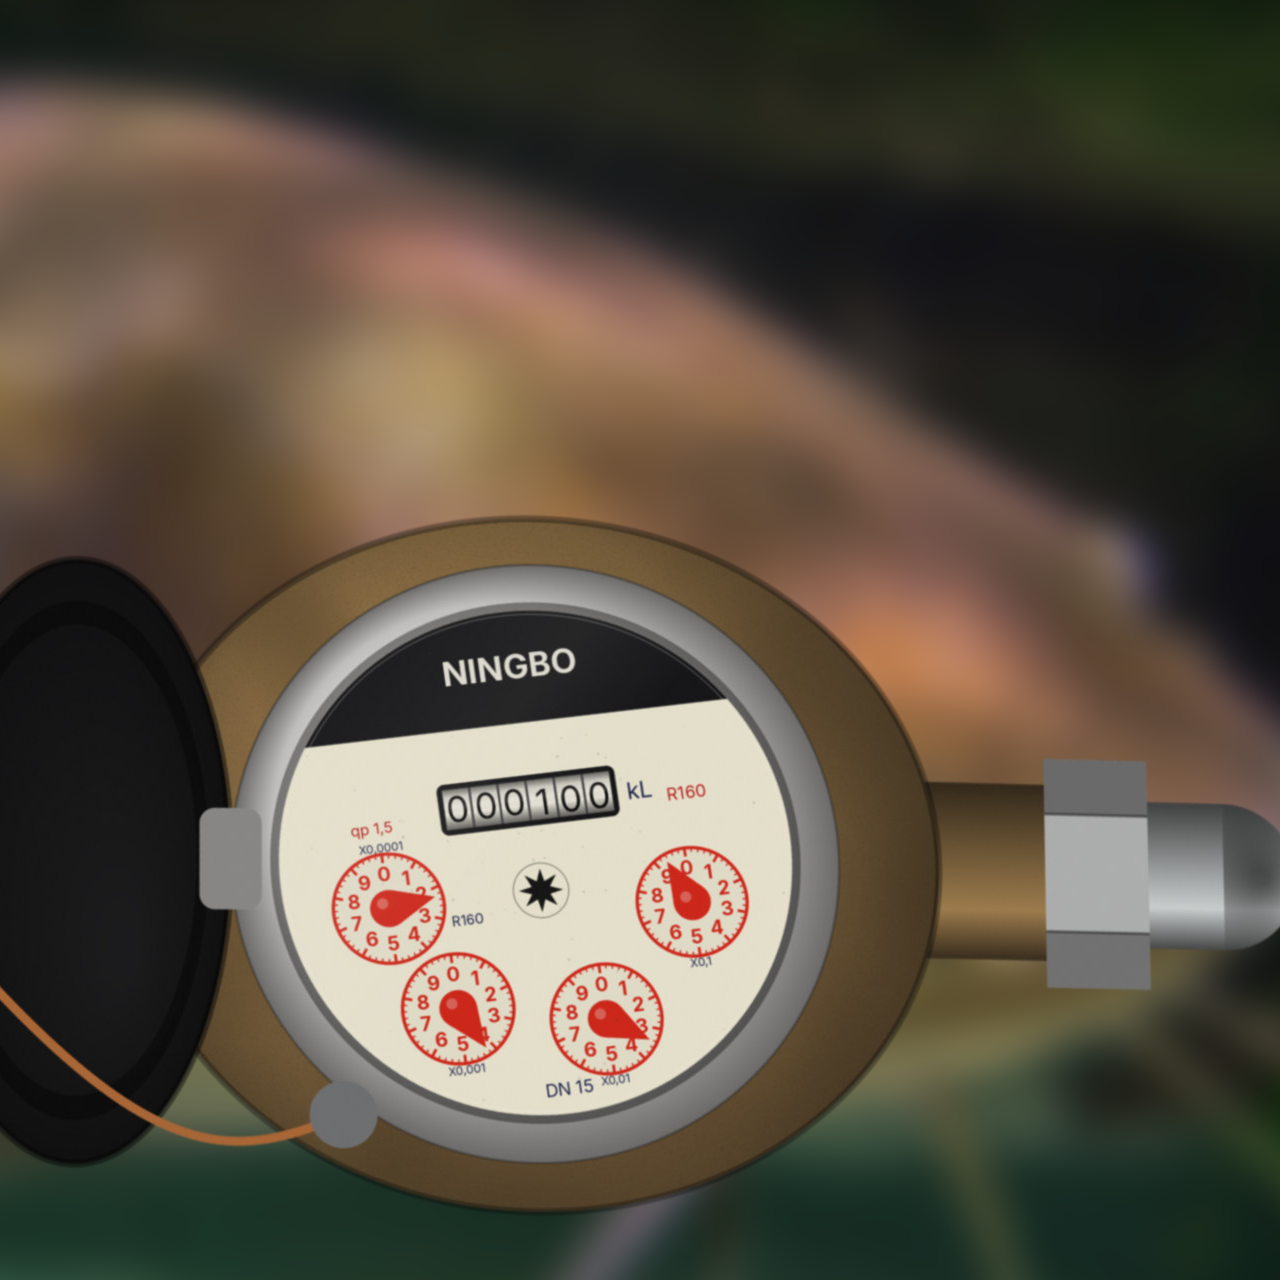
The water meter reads {"value": 99.9342, "unit": "kL"}
